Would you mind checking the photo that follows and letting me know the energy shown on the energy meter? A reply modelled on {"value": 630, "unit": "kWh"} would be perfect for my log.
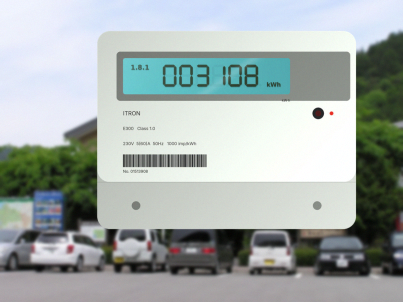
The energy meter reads {"value": 3108, "unit": "kWh"}
